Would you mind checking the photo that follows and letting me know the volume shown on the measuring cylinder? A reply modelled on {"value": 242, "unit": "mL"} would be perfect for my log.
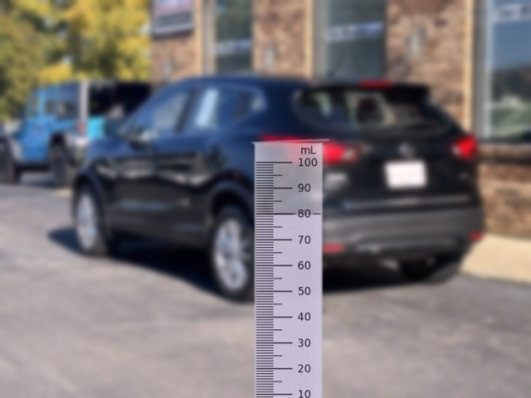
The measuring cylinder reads {"value": 80, "unit": "mL"}
